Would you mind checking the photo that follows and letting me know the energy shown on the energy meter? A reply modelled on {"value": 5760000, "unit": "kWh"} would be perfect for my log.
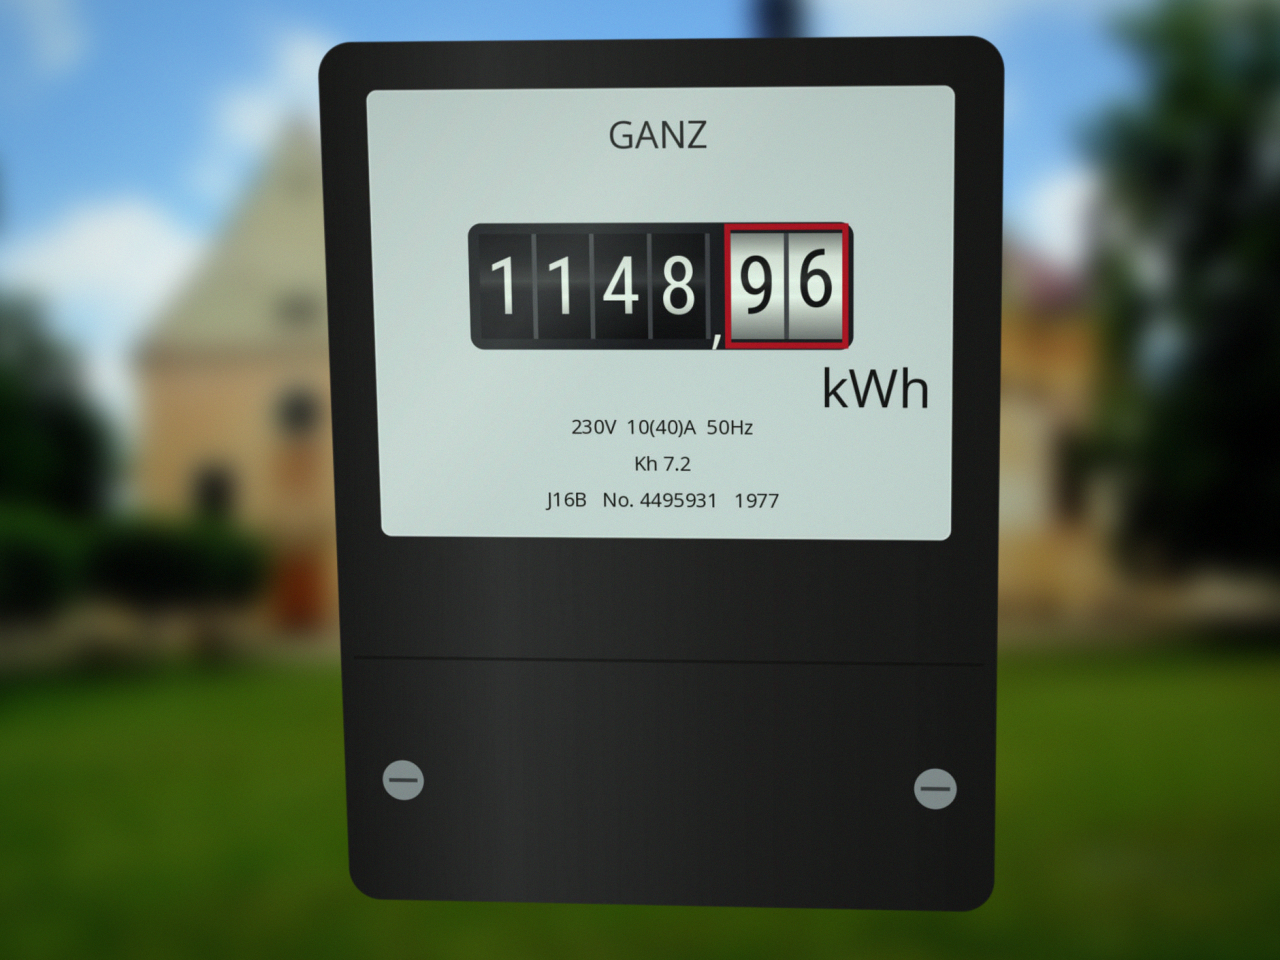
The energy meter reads {"value": 1148.96, "unit": "kWh"}
